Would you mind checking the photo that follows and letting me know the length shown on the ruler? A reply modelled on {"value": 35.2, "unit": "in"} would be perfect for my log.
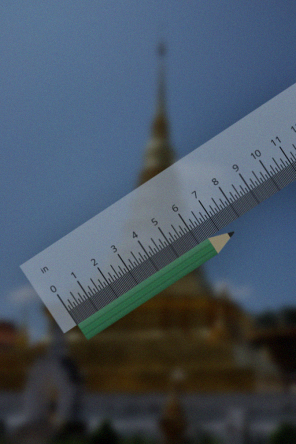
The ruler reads {"value": 7.5, "unit": "in"}
